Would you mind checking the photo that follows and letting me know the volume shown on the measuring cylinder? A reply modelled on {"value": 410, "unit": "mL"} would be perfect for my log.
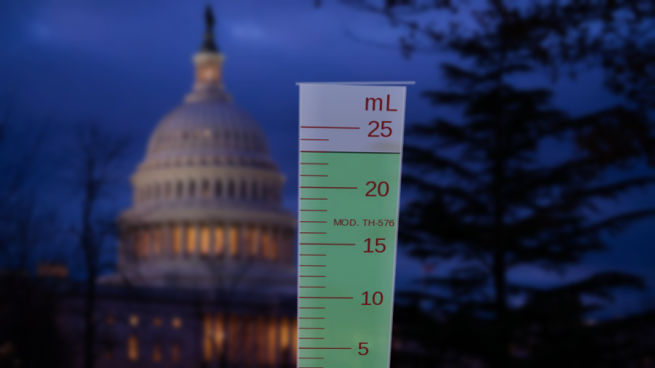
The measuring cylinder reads {"value": 23, "unit": "mL"}
